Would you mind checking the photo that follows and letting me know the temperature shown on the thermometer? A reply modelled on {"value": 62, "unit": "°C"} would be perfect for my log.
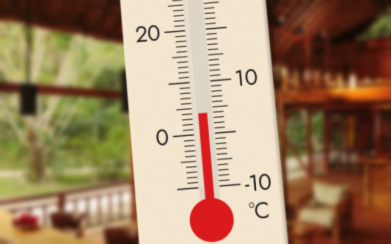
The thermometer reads {"value": 4, "unit": "°C"}
